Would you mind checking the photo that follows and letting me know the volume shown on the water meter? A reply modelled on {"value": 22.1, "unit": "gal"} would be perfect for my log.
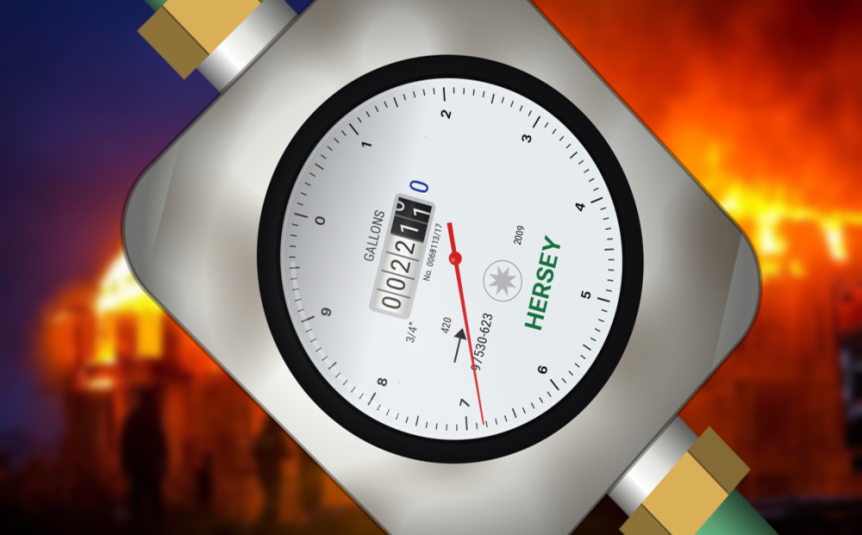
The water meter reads {"value": 22106.8, "unit": "gal"}
